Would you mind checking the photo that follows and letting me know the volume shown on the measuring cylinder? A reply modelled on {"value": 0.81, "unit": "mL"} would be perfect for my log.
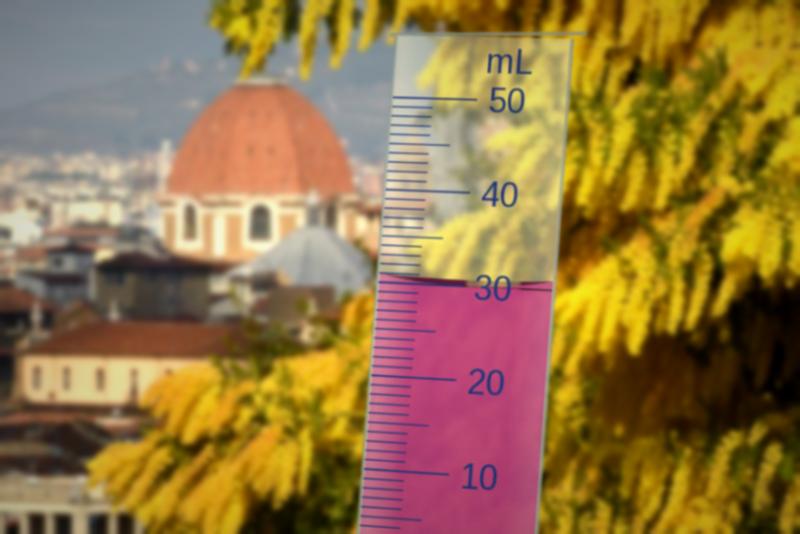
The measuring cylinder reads {"value": 30, "unit": "mL"}
